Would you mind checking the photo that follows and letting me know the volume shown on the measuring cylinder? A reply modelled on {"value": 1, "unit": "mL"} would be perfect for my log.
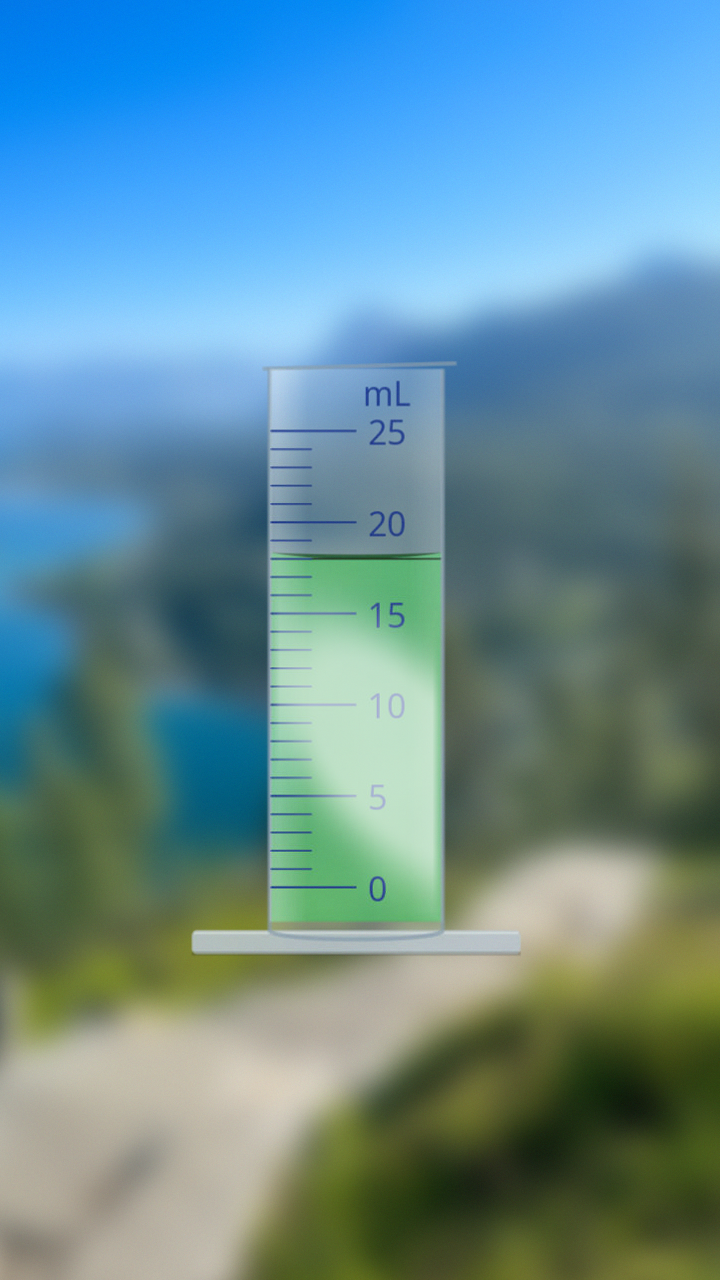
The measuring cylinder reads {"value": 18, "unit": "mL"}
